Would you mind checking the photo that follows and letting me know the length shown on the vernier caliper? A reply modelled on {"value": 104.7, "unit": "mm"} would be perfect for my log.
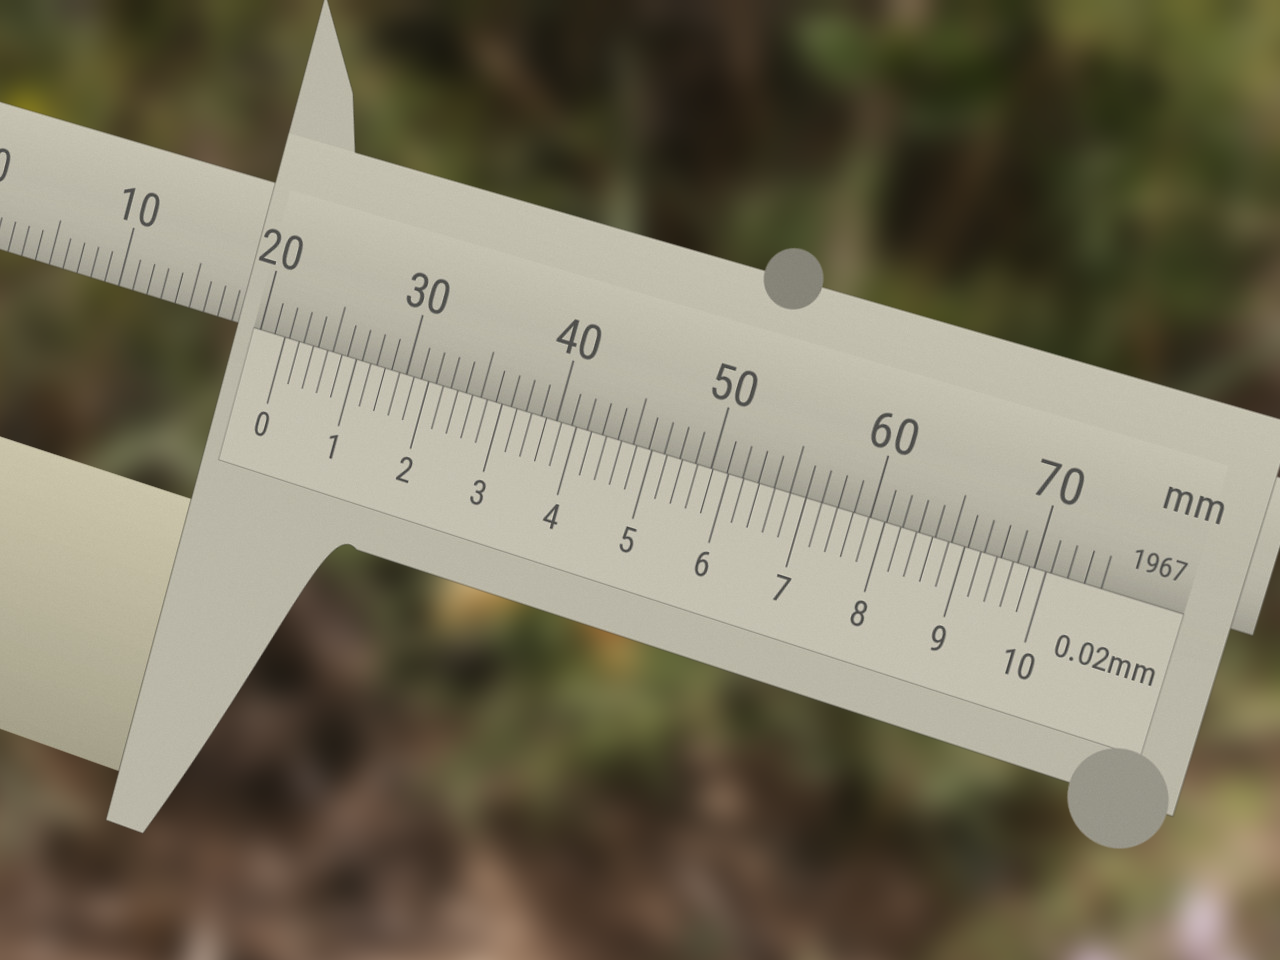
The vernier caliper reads {"value": 21.7, "unit": "mm"}
